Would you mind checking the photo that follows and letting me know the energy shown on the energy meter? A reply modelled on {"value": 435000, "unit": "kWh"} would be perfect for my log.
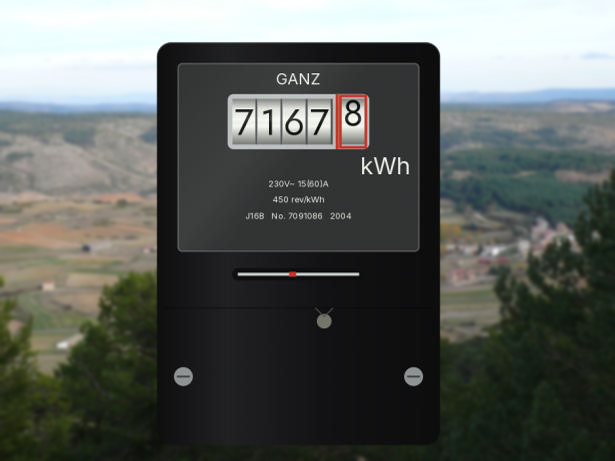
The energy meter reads {"value": 7167.8, "unit": "kWh"}
